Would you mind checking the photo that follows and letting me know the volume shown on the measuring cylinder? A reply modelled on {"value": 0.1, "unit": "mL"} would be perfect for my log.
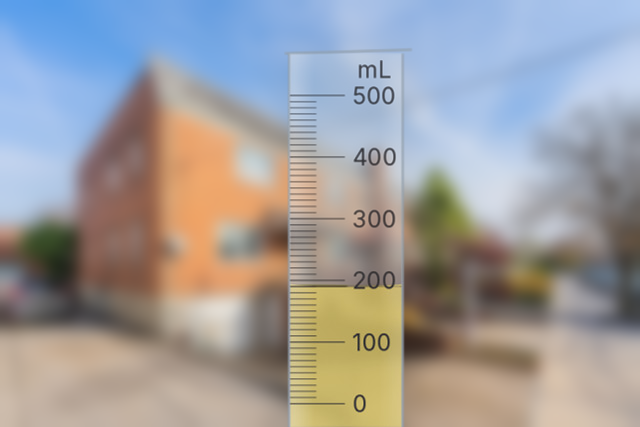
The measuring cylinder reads {"value": 190, "unit": "mL"}
